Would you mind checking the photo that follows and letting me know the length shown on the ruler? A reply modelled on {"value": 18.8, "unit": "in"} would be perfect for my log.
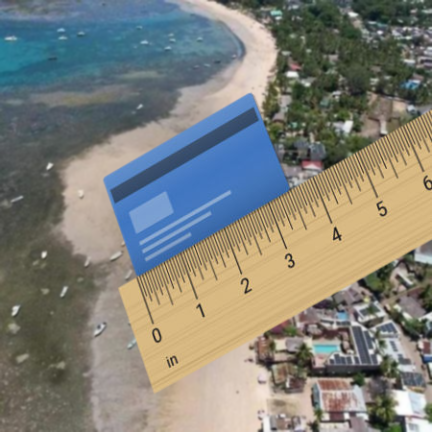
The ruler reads {"value": 3.5, "unit": "in"}
